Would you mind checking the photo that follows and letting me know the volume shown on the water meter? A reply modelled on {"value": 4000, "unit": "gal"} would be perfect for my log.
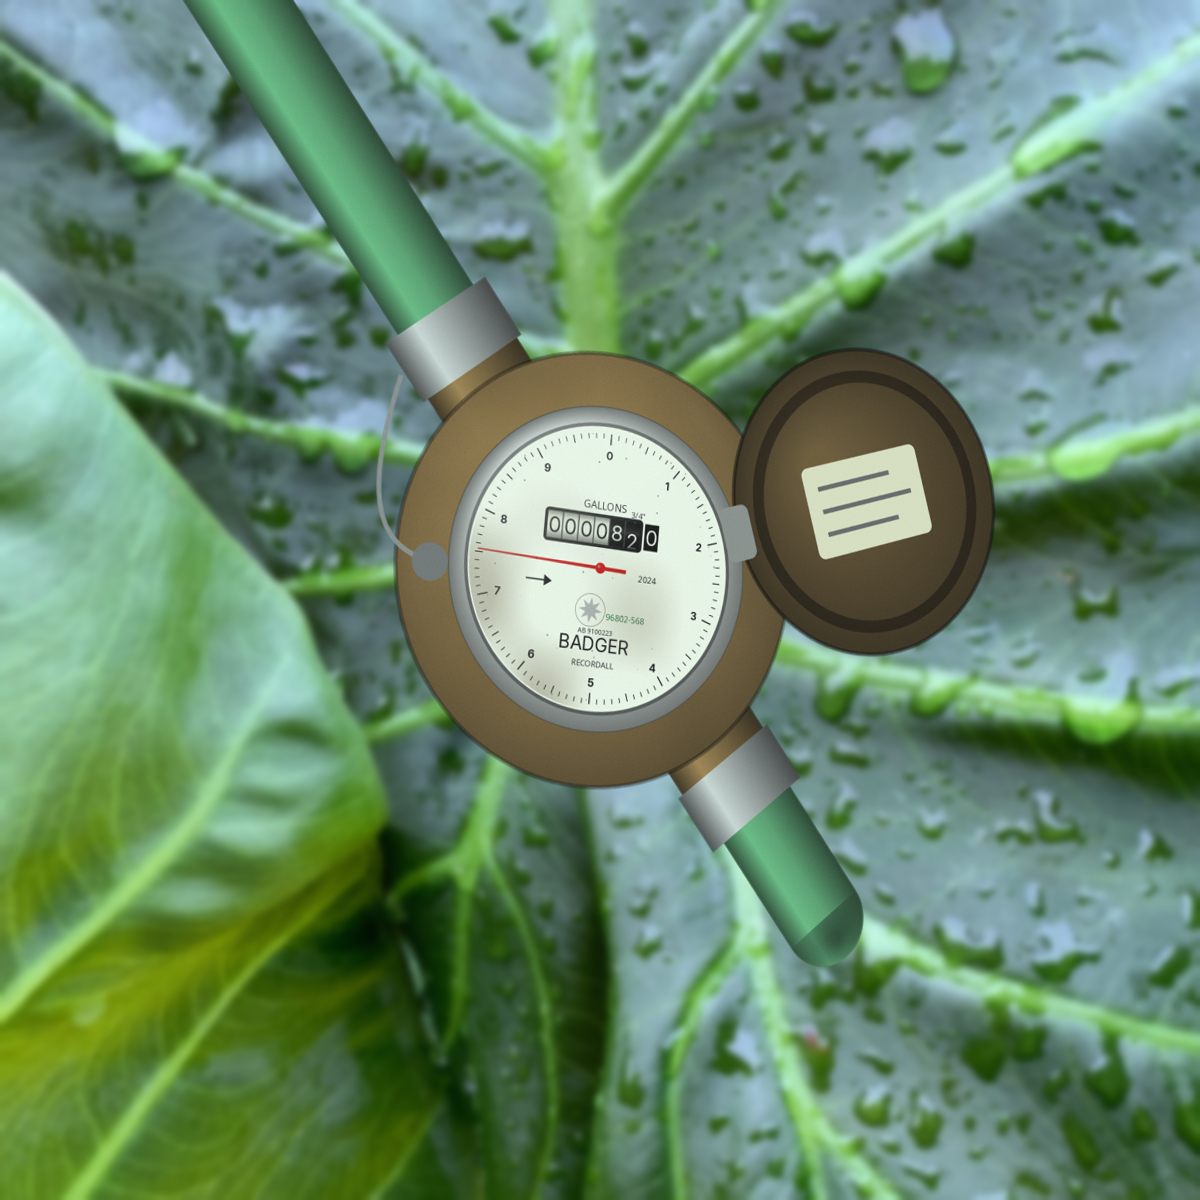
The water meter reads {"value": 817.5, "unit": "gal"}
